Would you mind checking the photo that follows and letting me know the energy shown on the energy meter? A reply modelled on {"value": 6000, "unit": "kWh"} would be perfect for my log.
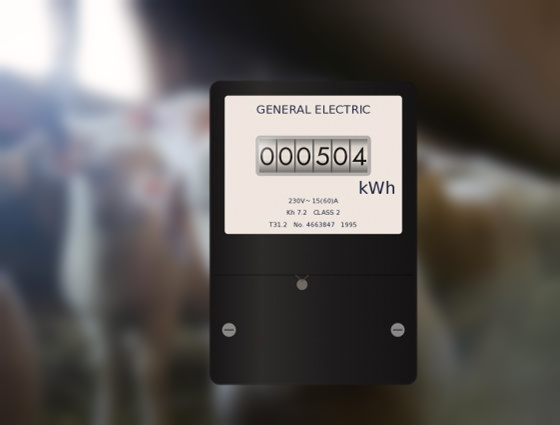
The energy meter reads {"value": 504, "unit": "kWh"}
